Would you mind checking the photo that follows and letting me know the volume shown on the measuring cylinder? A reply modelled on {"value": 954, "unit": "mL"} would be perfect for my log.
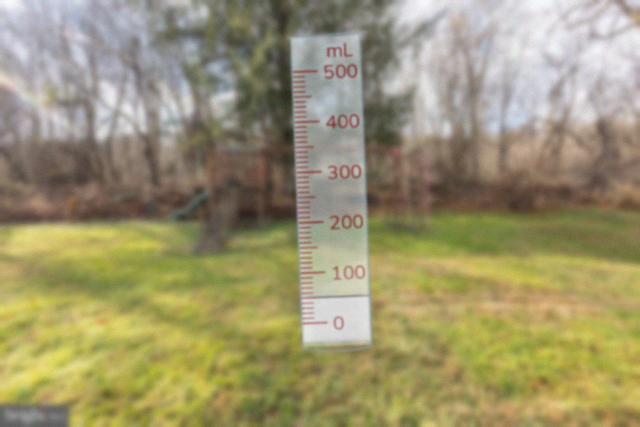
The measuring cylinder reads {"value": 50, "unit": "mL"}
